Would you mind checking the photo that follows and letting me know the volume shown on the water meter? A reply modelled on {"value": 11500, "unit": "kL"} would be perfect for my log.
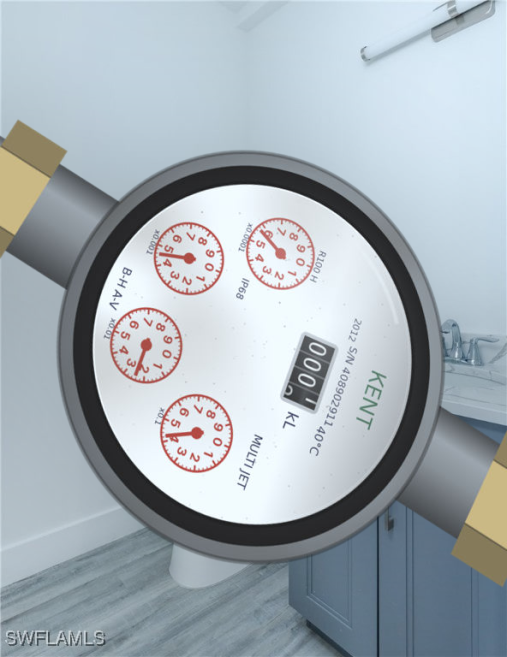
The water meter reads {"value": 1.4245, "unit": "kL"}
